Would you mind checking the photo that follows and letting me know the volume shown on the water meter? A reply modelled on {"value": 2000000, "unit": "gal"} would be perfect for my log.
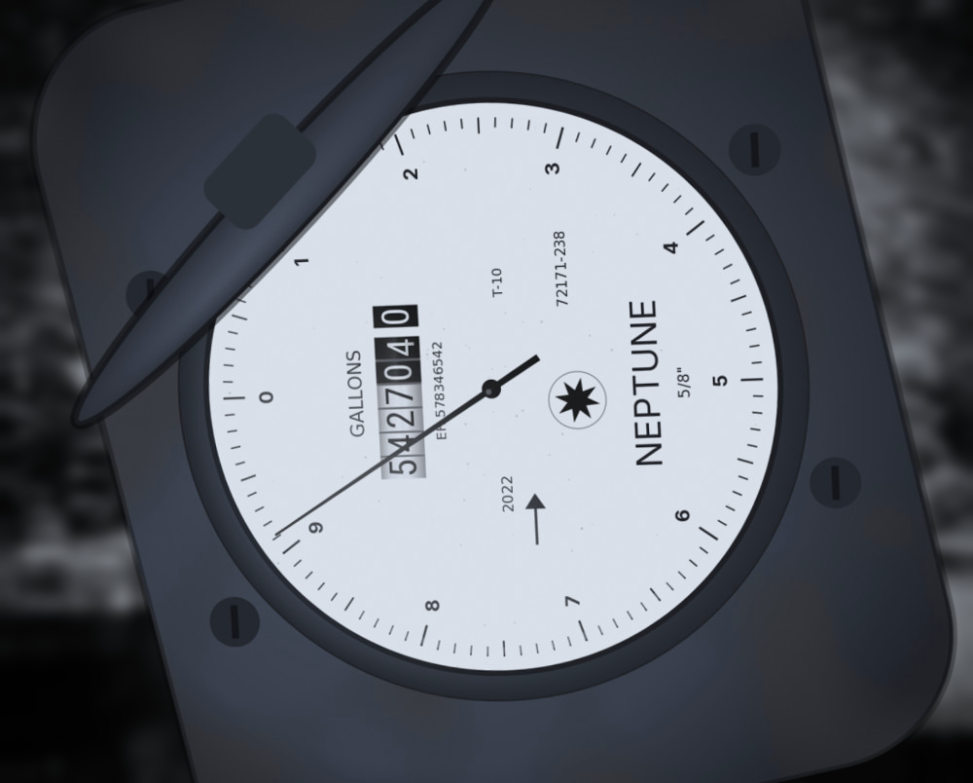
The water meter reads {"value": 5427039.1, "unit": "gal"}
